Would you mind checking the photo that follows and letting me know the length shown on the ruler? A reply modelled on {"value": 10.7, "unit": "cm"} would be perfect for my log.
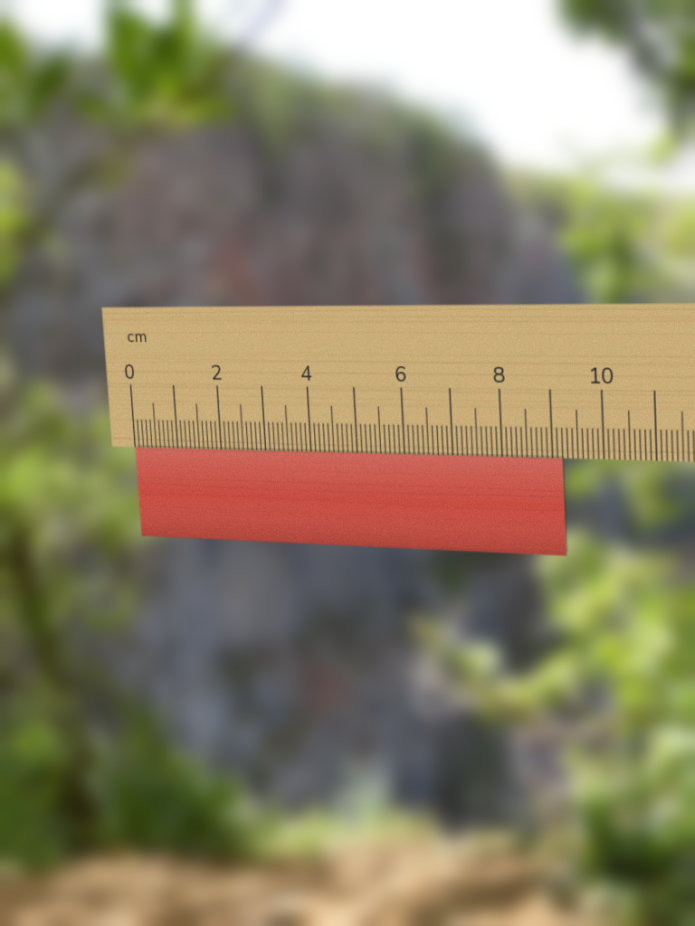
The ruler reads {"value": 9.2, "unit": "cm"}
